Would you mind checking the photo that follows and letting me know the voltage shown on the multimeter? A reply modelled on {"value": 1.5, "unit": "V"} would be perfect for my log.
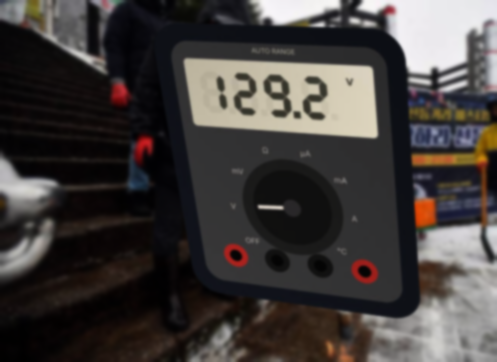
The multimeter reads {"value": 129.2, "unit": "V"}
